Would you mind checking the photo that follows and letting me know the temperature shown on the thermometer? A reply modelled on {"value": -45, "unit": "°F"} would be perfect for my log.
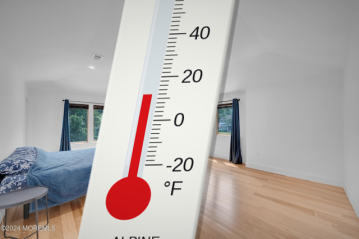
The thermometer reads {"value": 12, "unit": "°F"}
